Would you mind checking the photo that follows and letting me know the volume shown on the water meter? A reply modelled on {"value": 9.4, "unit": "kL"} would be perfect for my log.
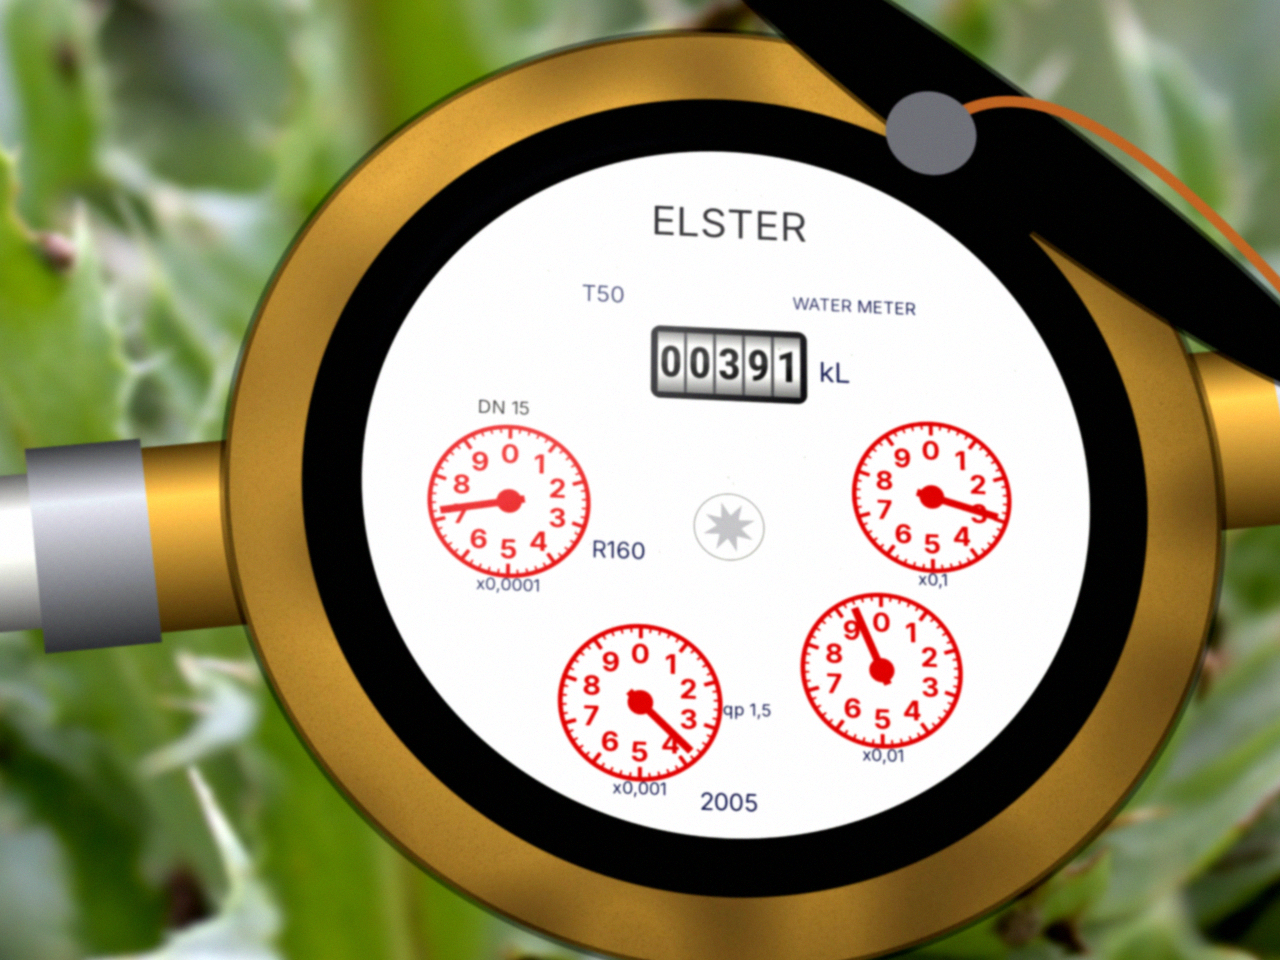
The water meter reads {"value": 391.2937, "unit": "kL"}
